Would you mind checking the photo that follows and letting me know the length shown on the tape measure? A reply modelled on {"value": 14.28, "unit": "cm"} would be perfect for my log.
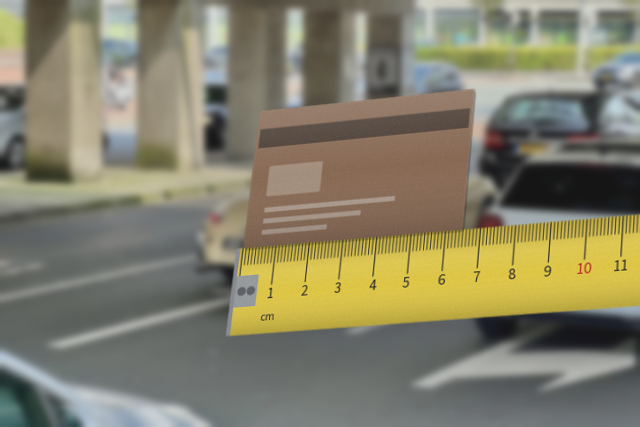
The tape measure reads {"value": 6.5, "unit": "cm"}
